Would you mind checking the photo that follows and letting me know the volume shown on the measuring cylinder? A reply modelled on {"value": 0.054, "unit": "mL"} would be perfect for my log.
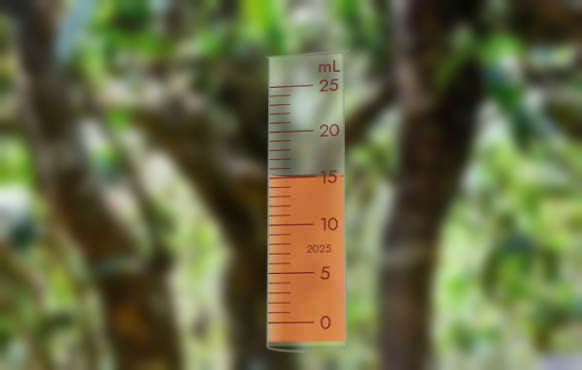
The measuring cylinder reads {"value": 15, "unit": "mL"}
